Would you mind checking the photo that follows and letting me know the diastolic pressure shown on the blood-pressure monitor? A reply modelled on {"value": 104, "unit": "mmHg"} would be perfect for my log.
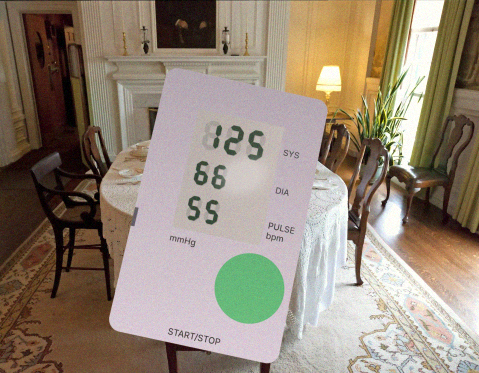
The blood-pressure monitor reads {"value": 66, "unit": "mmHg"}
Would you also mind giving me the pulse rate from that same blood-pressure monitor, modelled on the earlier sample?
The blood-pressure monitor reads {"value": 55, "unit": "bpm"}
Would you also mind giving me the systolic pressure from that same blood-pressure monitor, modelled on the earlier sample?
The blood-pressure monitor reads {"value": 125, "unit": "mmHg"}
